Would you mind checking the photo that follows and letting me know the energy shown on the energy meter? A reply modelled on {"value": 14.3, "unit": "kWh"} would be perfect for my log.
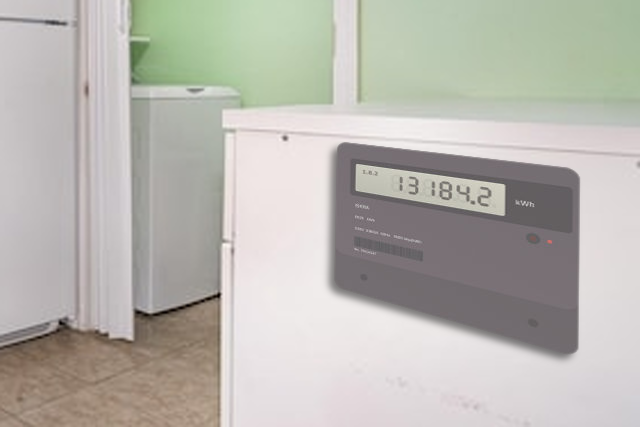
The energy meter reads {"value": 13184.2, "unit": "kWh"}
